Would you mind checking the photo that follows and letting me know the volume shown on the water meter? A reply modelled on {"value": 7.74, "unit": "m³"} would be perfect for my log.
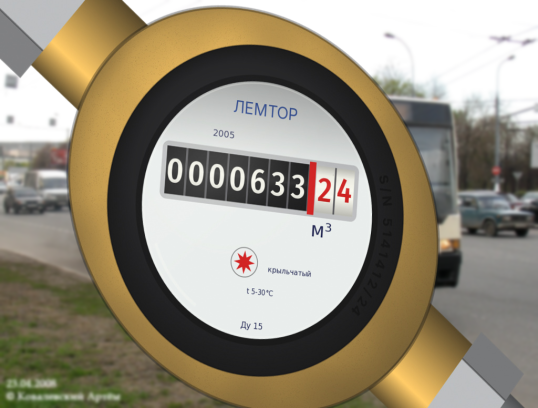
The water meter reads {"value": 633.24, "unit": "m³"}
